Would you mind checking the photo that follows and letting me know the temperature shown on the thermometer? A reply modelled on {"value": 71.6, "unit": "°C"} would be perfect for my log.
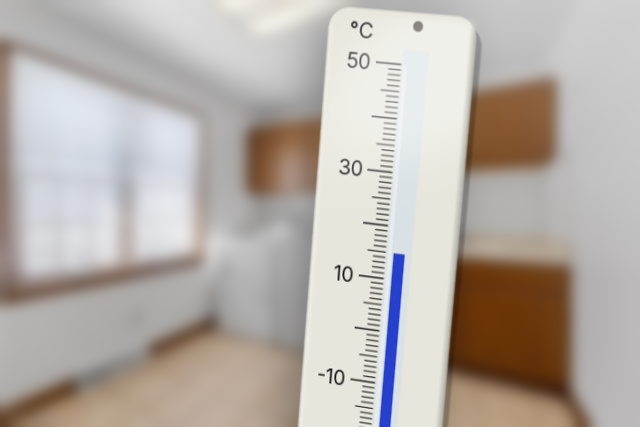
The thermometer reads {"value": 15, "unit": "°C"}
